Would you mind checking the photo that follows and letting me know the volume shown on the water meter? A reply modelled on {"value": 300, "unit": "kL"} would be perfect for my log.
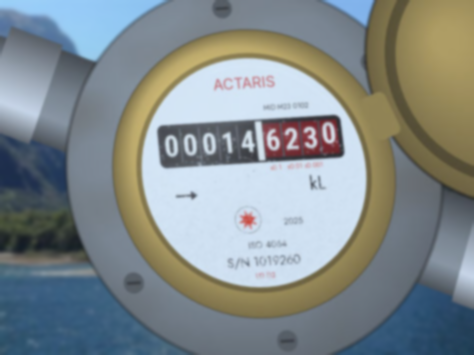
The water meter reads {"value": 14.6230, "unit": "kL"}
